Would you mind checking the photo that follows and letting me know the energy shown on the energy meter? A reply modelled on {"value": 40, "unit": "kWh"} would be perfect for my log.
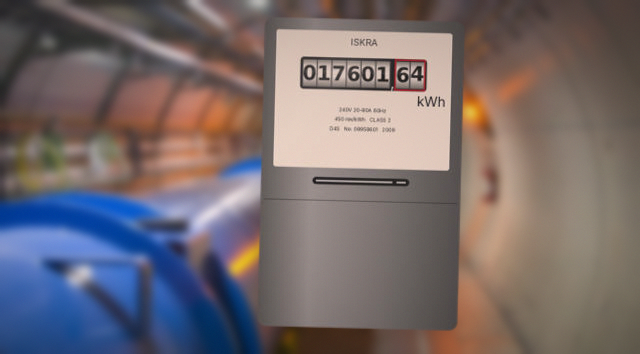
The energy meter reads {"value": 17601.64, "unit": "kWh"}
